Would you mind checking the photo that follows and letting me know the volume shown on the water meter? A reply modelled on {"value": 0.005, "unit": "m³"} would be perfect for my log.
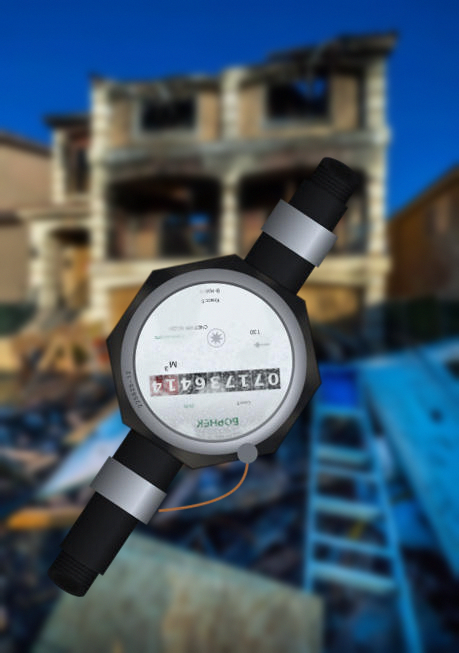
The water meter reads {"value": 717364.14, "unit": "m³"}
